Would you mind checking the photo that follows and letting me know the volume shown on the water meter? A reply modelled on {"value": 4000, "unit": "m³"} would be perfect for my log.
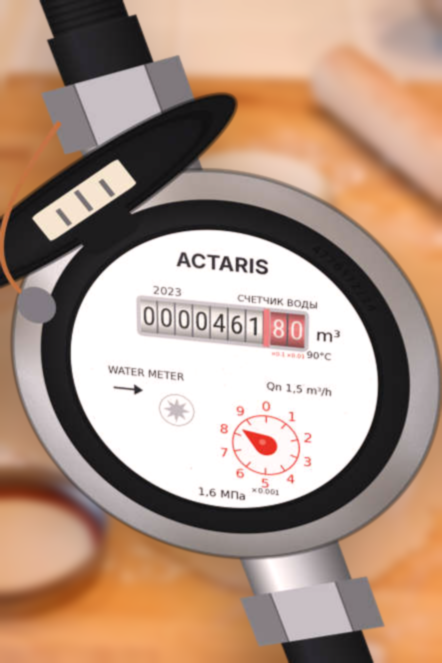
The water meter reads {"value": 461.808, "unit": "m³"}
